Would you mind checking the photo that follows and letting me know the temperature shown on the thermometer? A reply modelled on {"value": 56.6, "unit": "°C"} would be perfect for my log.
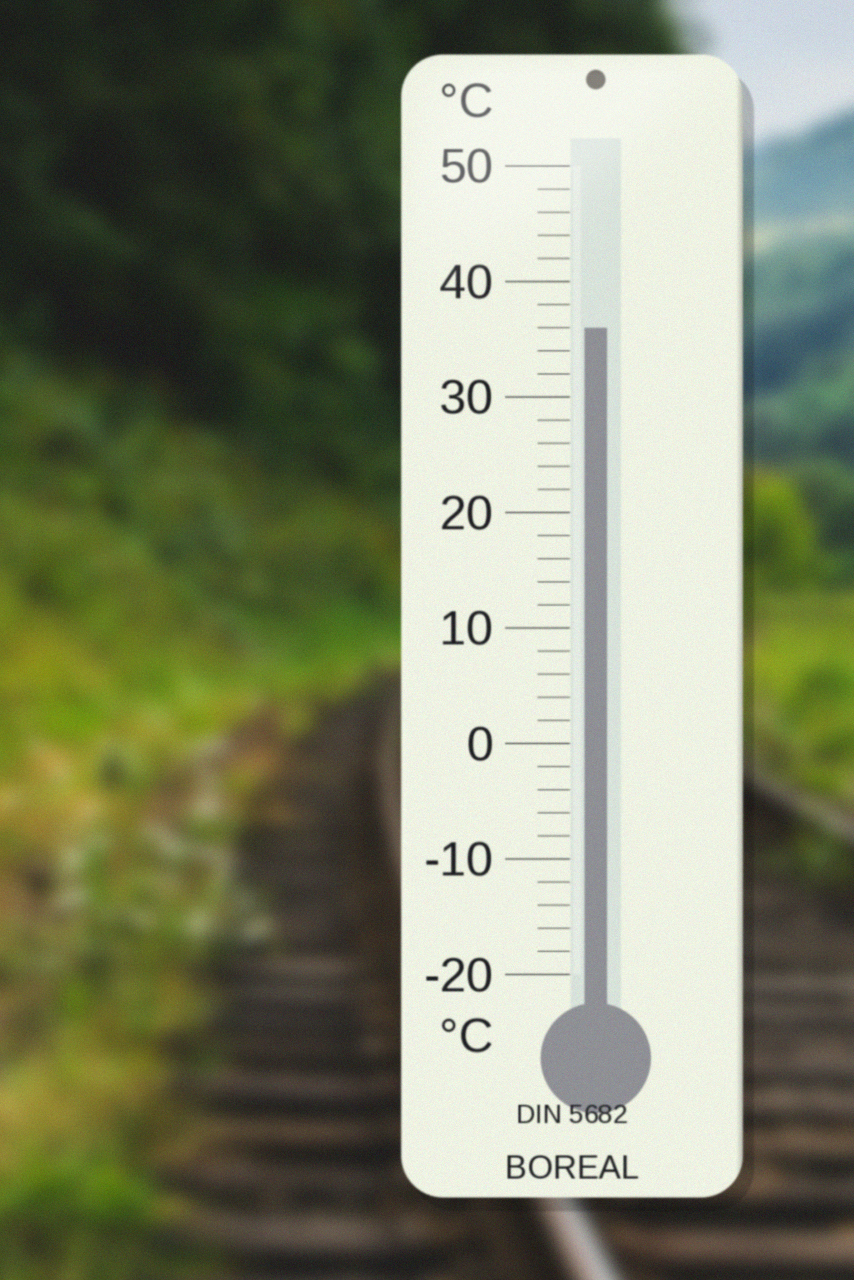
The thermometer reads {"value": 36, "unit": "°C"}
